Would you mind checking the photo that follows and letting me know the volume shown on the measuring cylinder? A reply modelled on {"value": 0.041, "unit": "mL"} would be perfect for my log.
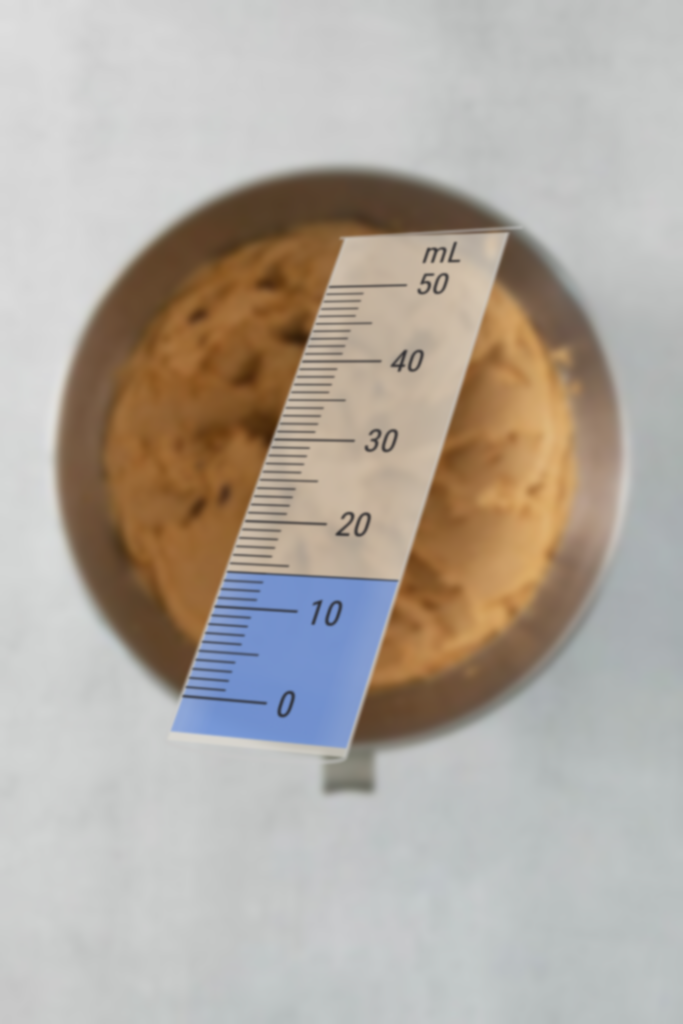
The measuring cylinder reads {"value": 14, "unit": "mL"}
